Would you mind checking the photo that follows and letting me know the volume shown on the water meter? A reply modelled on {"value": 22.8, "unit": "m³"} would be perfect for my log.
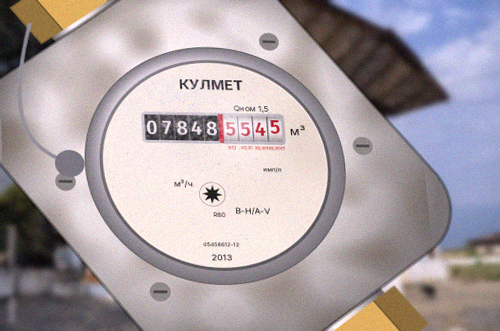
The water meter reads {"value": 7848.5545, "unit": "m³"}
